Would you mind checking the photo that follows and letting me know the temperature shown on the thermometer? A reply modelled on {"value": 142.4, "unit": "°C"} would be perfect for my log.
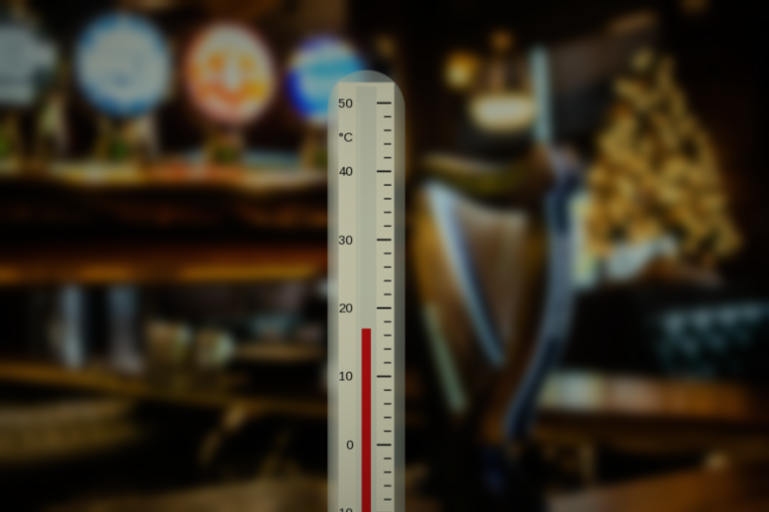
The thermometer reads {"value": 17, "unit": "°C"}
